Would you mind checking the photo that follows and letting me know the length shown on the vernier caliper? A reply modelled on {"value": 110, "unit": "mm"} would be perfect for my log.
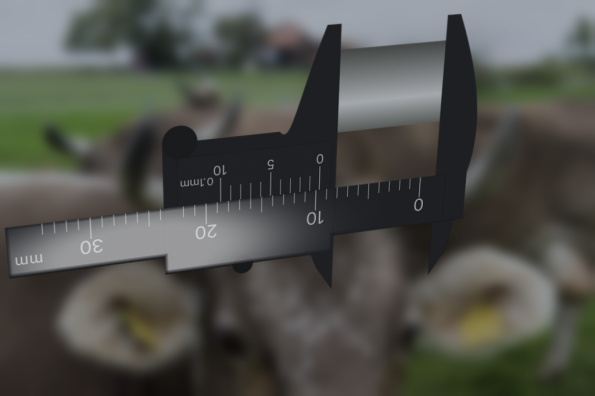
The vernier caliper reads {"value": 9.7, "unit": "mm"}
